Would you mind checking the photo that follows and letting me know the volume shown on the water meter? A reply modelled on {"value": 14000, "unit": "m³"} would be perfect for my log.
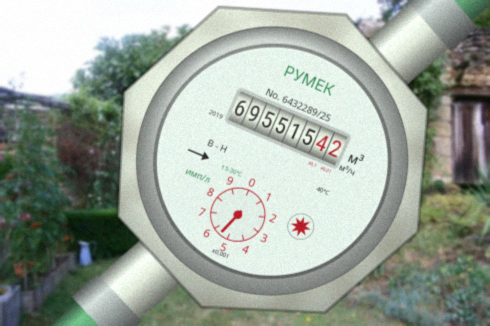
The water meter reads {"value": 695515.425, "unit": "m³"}
